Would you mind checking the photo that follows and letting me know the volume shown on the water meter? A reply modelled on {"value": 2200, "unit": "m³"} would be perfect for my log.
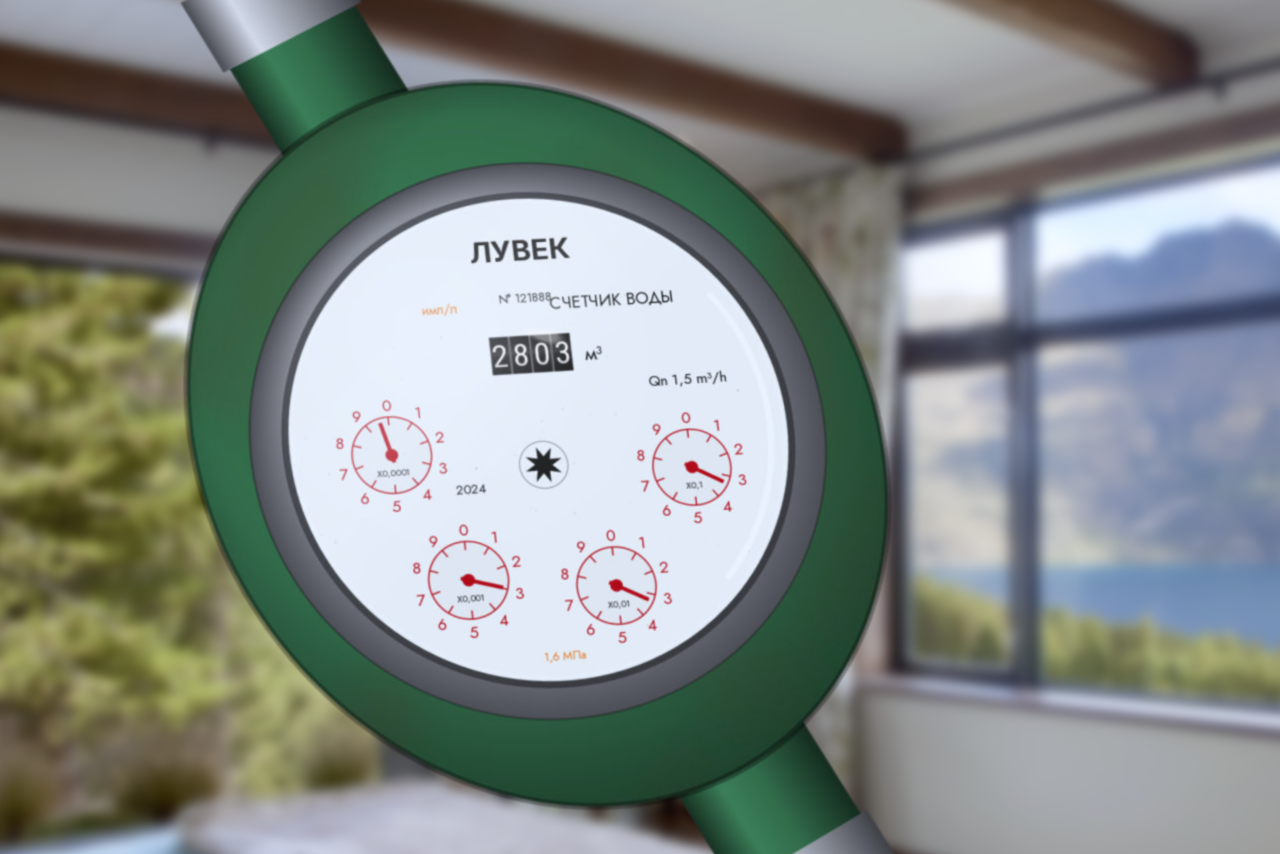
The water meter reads {"value": 2803.3329, "unit": "m³"}
